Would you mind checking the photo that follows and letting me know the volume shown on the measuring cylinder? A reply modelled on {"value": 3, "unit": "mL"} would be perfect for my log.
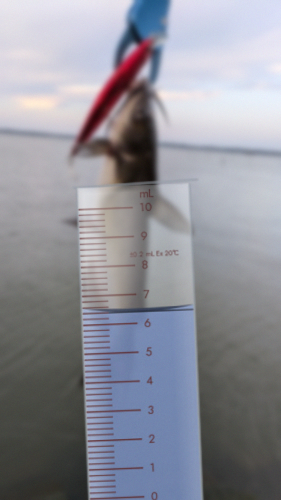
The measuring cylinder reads {"value": 6.4, "unit": "mL"}
